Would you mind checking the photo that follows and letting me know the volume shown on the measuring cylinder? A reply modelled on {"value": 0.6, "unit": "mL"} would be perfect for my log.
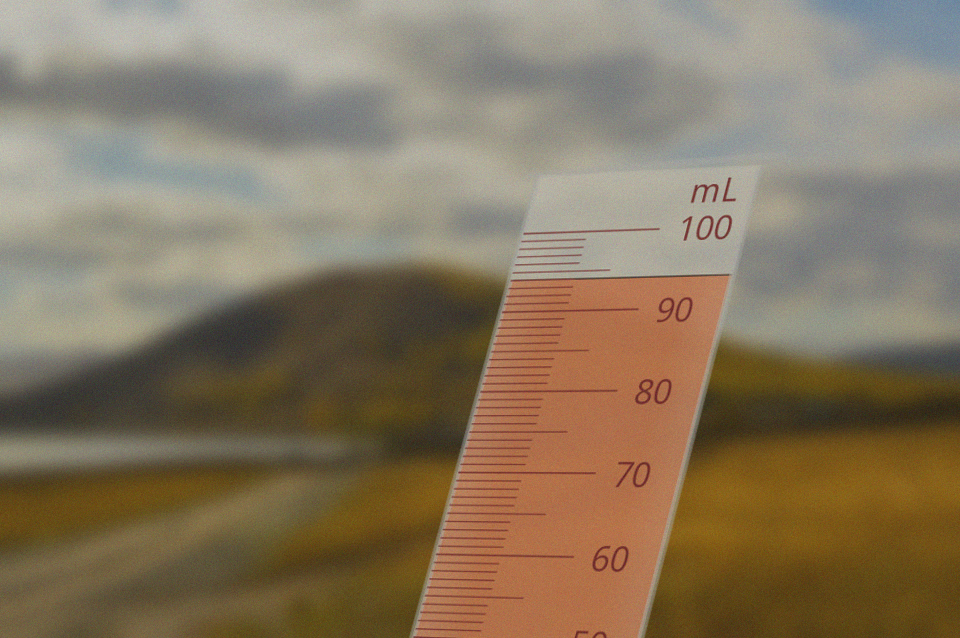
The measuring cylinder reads {"value": 94, "unit": "mL"}
